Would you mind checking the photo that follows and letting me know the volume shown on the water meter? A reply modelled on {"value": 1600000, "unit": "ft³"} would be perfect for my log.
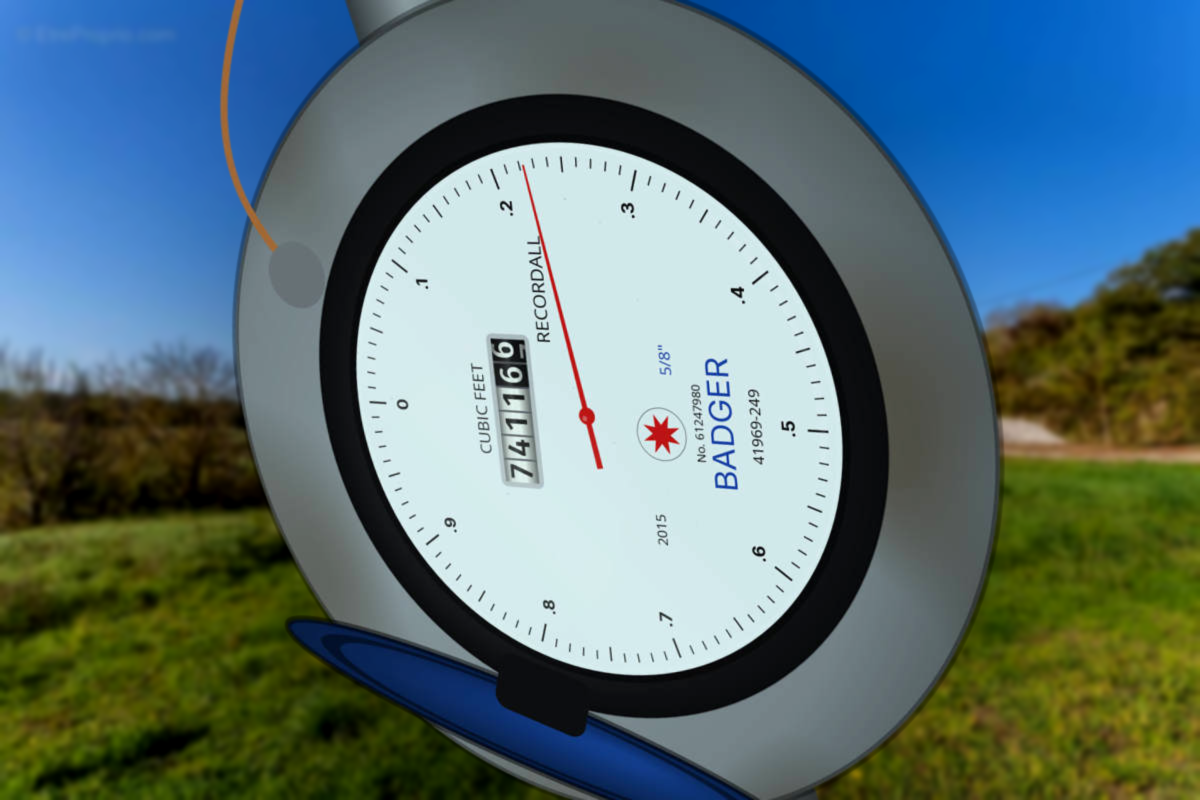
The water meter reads {"value": 741166.22, "unit": "ft³"}
